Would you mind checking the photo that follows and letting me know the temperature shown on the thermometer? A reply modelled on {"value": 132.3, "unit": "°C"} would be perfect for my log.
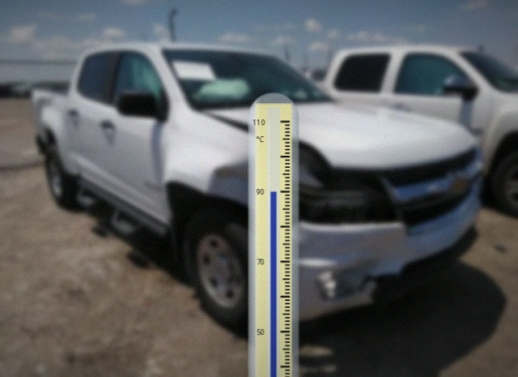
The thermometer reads {"value": 90, "unit": "°C"}
